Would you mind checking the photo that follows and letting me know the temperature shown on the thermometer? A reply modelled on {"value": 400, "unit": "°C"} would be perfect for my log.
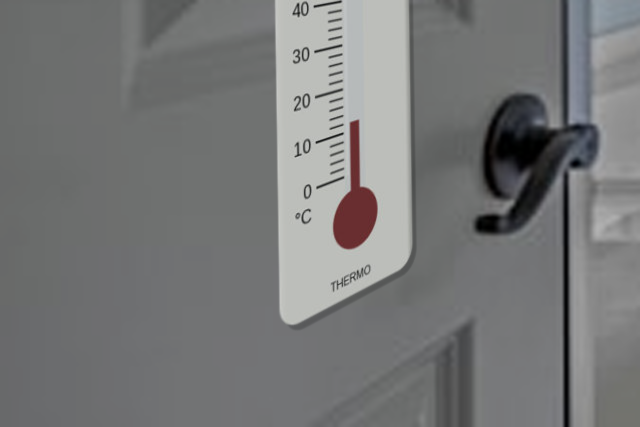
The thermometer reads {"value": 12, "unit": "°C"}
